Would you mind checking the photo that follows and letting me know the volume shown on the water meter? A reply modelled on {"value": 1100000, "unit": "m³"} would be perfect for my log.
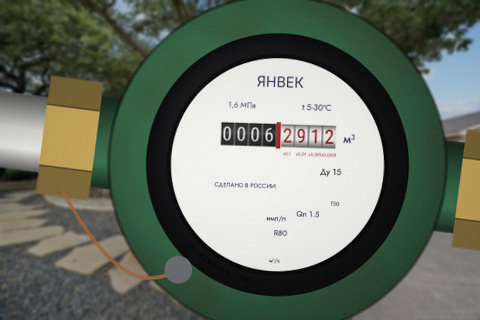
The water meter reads {"value": 6.2912, "unit": "m³"}
